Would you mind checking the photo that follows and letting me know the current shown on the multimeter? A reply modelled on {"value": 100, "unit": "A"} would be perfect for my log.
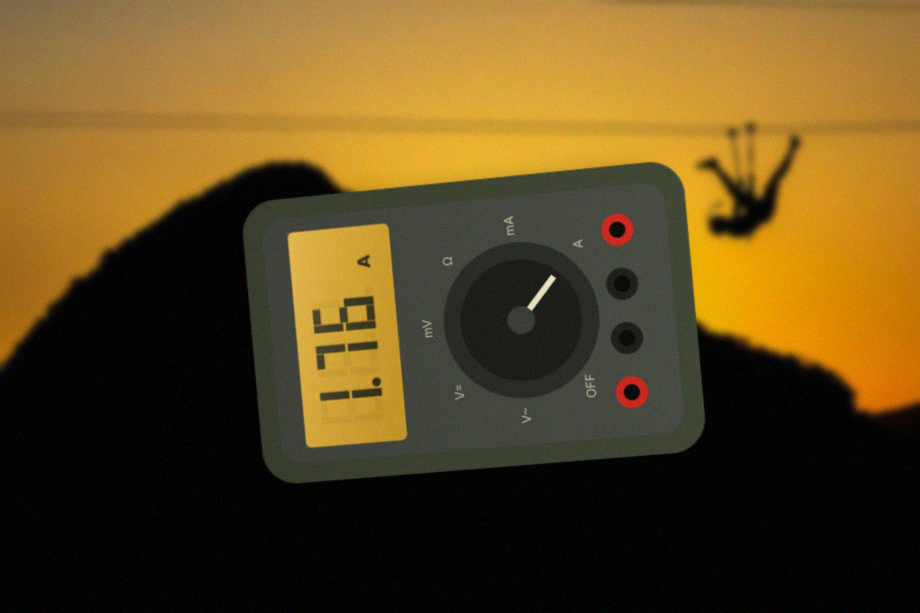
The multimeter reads {"value": 1.76, "unit": "A"}
